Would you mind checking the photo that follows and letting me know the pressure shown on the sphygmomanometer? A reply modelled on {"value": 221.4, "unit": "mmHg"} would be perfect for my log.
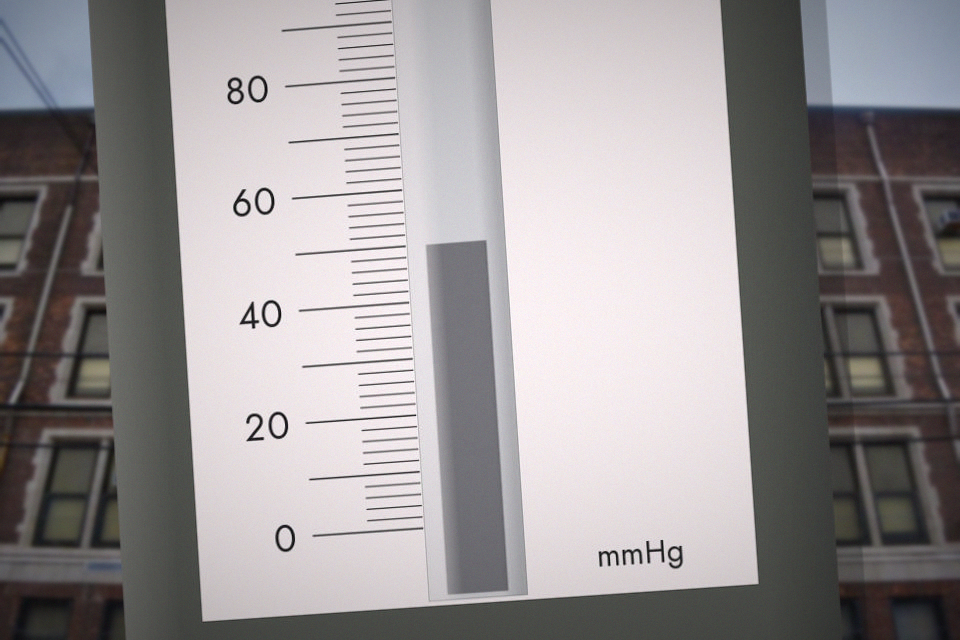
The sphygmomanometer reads {"value": 50, "unit": "mmHg"}
